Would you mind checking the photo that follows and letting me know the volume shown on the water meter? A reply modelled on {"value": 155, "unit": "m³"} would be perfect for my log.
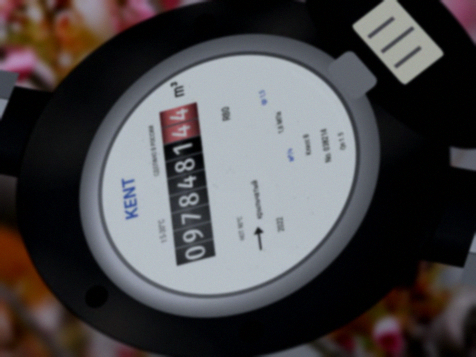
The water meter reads {"value": 978481.44, "unit": "m³"}
